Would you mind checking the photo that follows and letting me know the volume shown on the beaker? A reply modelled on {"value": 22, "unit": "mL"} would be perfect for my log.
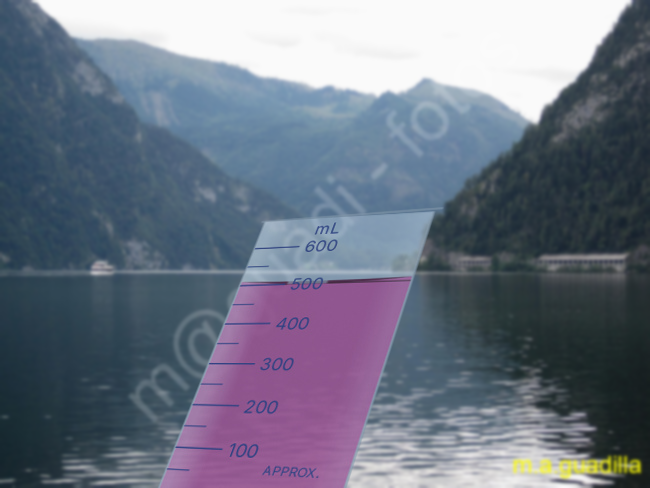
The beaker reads {"value": 500, "unit": "mL"}
